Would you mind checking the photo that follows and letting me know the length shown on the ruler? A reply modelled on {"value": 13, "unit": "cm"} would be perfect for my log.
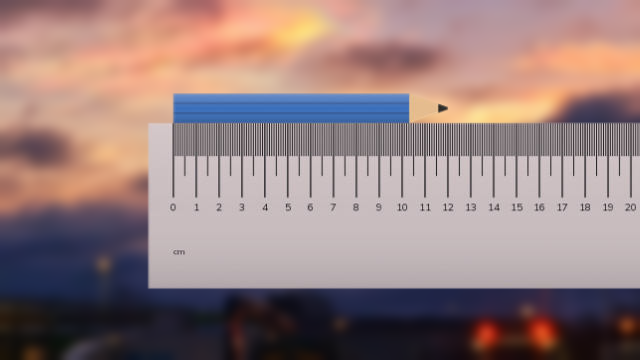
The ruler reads {"value": 12, "unit": "cm"}
